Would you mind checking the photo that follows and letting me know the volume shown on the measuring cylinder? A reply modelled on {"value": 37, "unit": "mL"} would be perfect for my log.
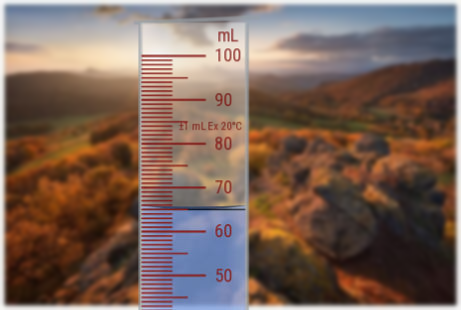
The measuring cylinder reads {"value": 65, "unit": "mL"}
